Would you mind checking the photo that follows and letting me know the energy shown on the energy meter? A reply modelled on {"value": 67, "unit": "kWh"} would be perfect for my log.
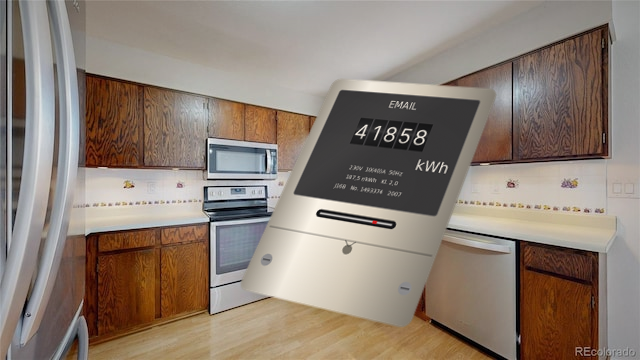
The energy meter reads {"value": 41858, "unit": "kWh"}
